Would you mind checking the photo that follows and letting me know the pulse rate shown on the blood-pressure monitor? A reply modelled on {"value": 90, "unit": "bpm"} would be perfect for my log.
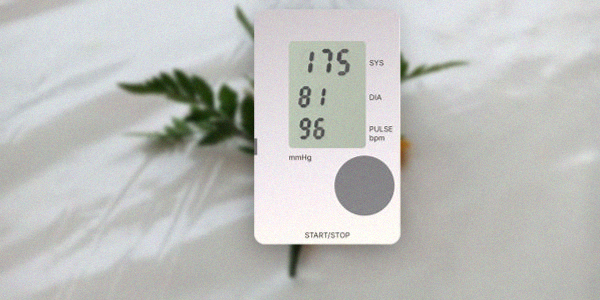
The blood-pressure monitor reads {"value": 96, "unit": "bpm"}
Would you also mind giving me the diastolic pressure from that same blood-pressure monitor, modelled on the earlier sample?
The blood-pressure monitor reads {"value": 81, "unit": "mmHg"}
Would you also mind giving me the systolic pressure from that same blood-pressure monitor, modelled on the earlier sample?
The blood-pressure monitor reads {"value": 175, "unit": "mmHg"}
